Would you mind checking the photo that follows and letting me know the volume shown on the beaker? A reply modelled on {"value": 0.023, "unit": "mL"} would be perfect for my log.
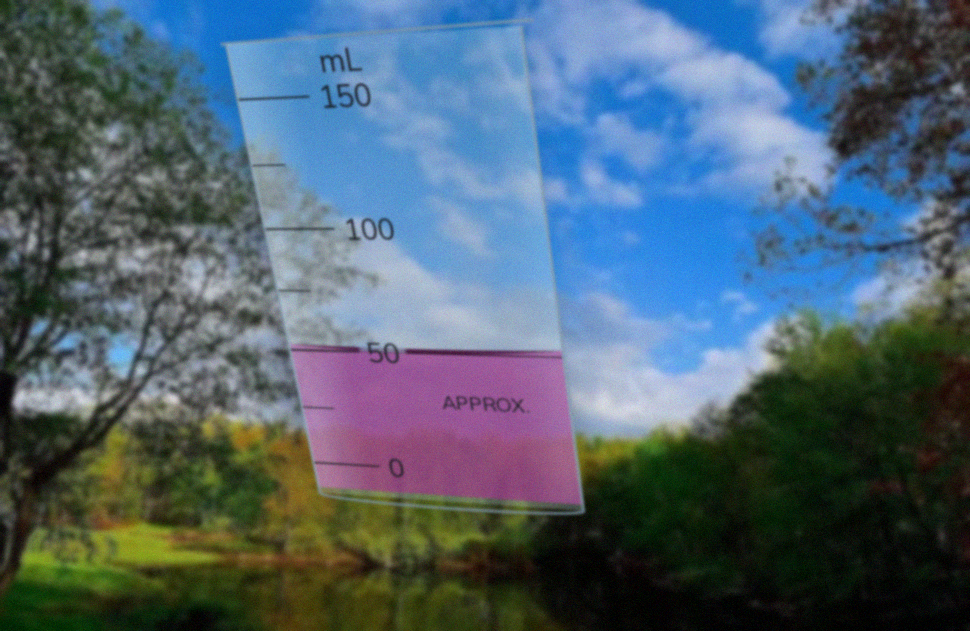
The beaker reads {"value": 50, "unit": "mL"}
